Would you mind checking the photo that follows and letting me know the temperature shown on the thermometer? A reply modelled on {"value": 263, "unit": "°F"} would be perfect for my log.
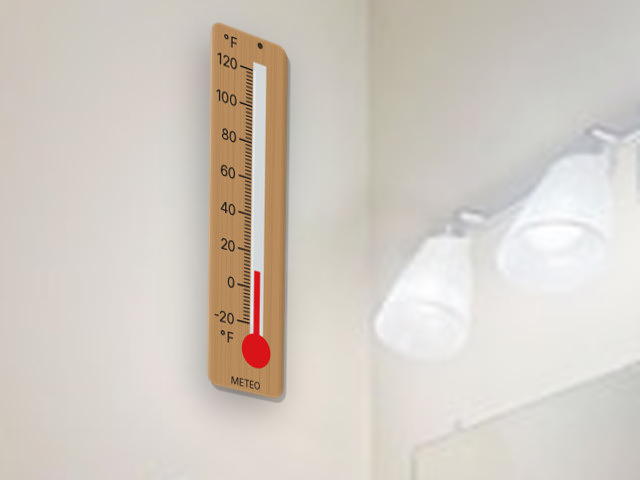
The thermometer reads {"value": 10, "unit": "°F"}
